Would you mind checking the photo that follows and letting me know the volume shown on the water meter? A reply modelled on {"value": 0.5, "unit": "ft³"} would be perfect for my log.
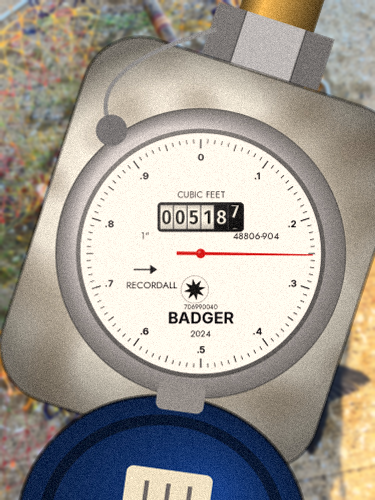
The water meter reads {"value": 5187.25, "unit": "ft³"}
